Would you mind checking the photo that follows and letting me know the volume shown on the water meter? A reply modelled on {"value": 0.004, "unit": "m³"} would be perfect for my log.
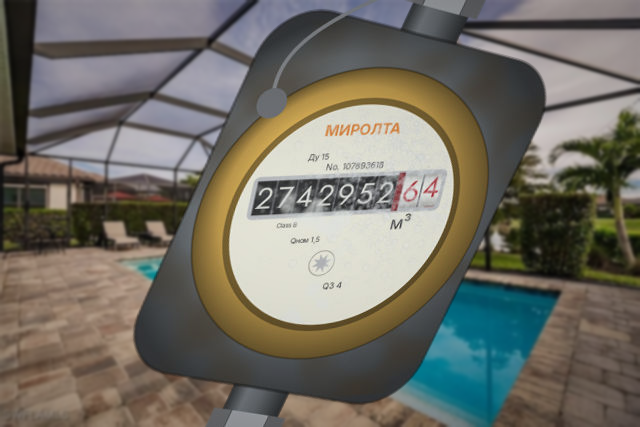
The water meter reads {"value": 2742952.64, "unit": "m³"}
